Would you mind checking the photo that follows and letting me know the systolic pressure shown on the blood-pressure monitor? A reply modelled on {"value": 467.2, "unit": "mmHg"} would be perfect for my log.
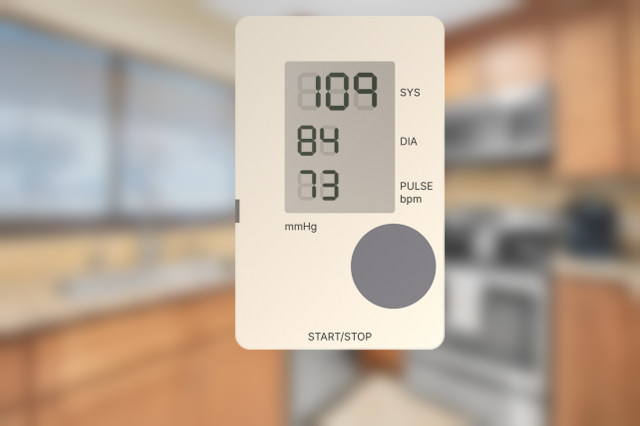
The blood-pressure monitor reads {"value": 109, "unit": "mmHg"}
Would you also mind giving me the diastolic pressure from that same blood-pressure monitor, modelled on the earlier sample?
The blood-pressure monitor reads {"value": 84, "unit": "mmHg"}
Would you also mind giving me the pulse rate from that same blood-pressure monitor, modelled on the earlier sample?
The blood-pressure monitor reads {"value": 73, "unit": "bpm"}
